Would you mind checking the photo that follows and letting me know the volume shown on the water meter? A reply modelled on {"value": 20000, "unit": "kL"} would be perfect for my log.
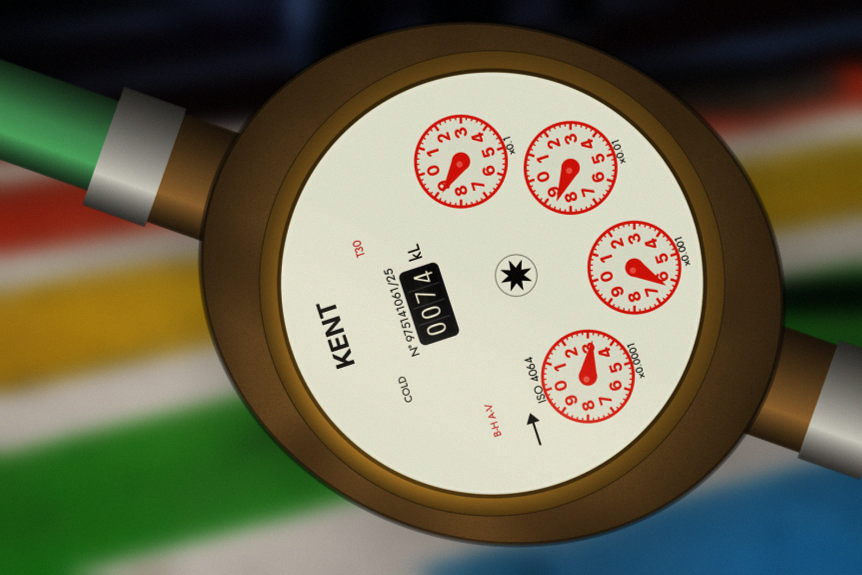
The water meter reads {"value": 73.8863, "unit": "kL"}
